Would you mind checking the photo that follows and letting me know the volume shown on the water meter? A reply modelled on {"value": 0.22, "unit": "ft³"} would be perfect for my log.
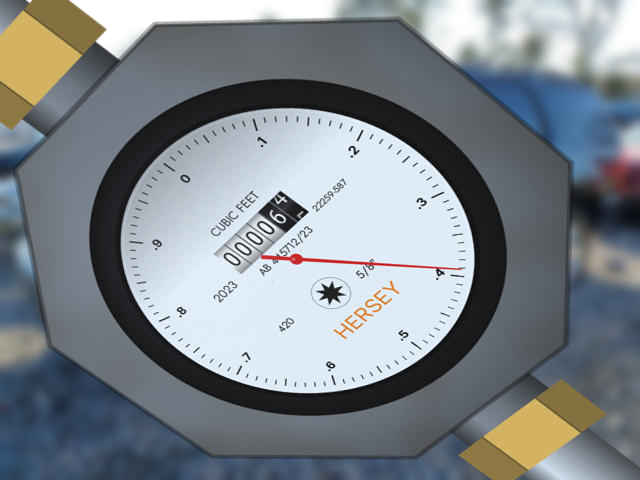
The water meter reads {"value": 64.39, "unit": "ft³"}
